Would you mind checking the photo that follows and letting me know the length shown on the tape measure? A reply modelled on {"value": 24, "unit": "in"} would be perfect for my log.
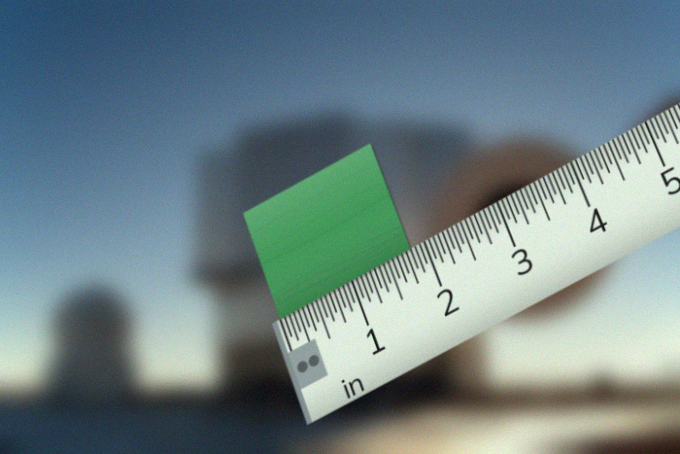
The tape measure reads {"value": 1.8125, "unit": "in"}
